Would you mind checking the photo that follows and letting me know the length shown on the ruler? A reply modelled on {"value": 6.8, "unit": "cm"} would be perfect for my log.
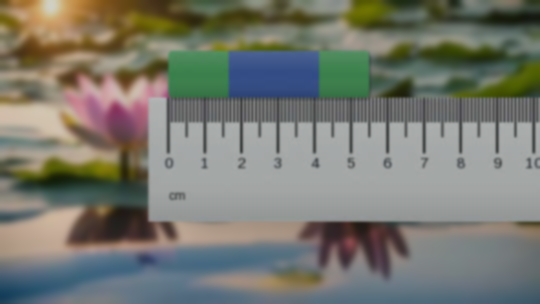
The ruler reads {"value": 5.5, "unit": "cm"}
